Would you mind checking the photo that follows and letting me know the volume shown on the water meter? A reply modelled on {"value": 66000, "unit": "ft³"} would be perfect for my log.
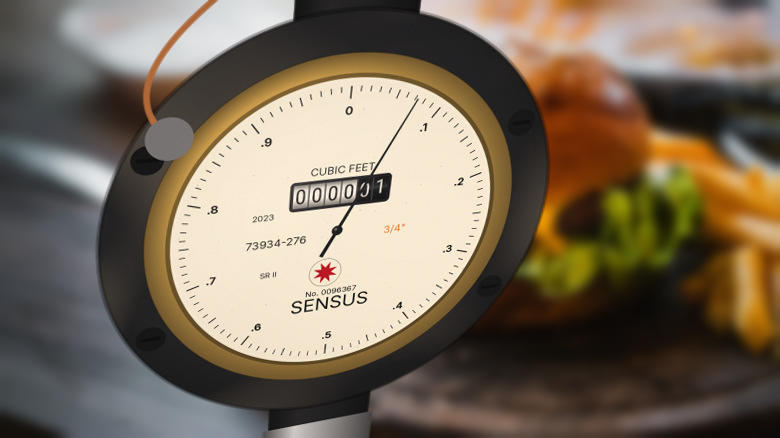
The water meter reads {"value": 1.07, "unit": "ft³"}
